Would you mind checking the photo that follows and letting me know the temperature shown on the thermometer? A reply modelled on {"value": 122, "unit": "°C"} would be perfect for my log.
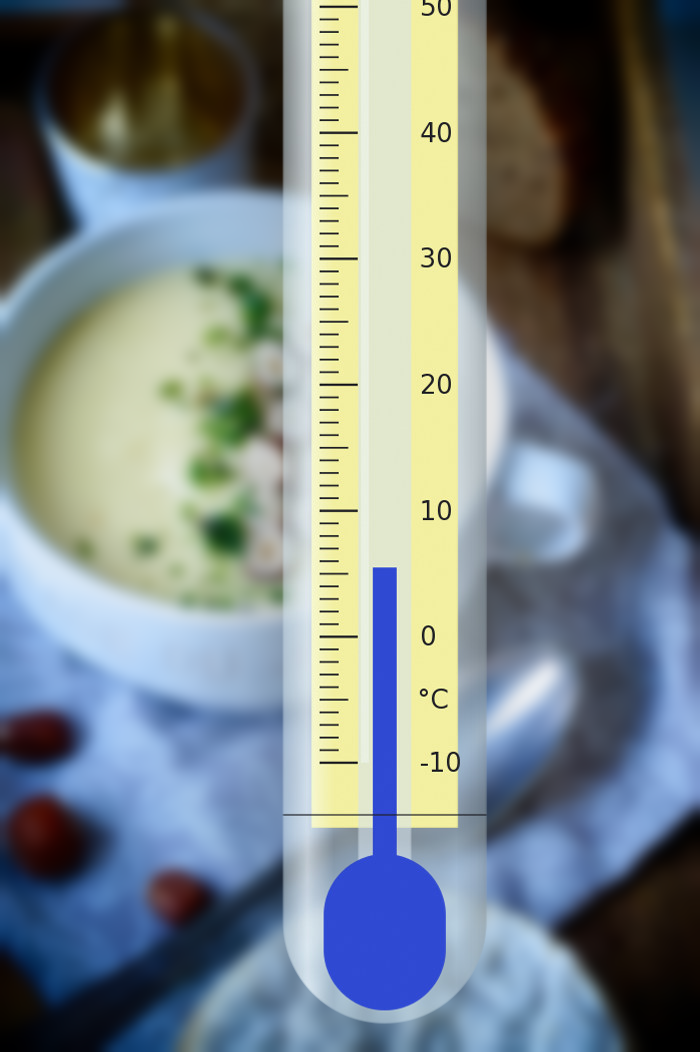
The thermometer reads {"value": 5.5, "unit": "°C"}
